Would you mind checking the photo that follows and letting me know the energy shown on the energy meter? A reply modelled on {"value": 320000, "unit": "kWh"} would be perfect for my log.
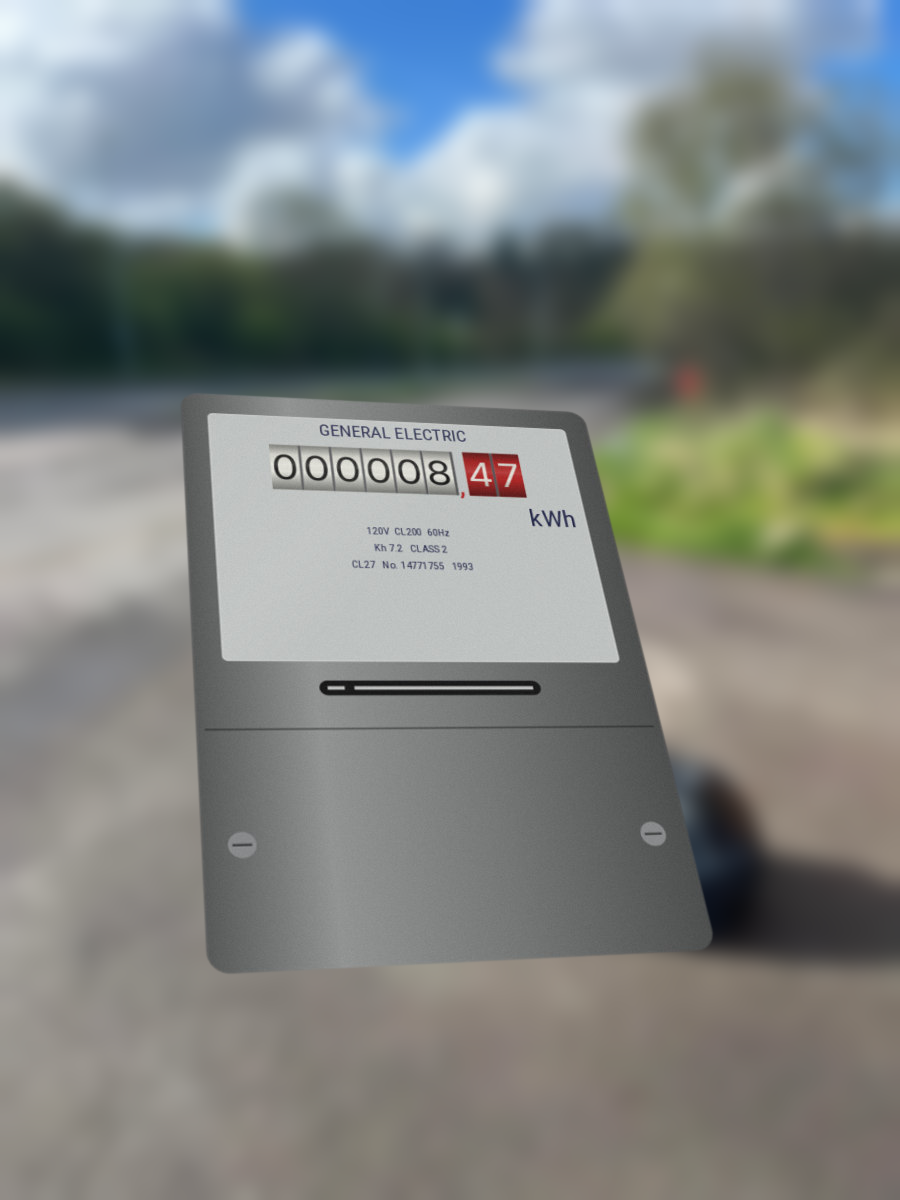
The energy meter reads {"value": 8.47, "unit": "kWh"}
